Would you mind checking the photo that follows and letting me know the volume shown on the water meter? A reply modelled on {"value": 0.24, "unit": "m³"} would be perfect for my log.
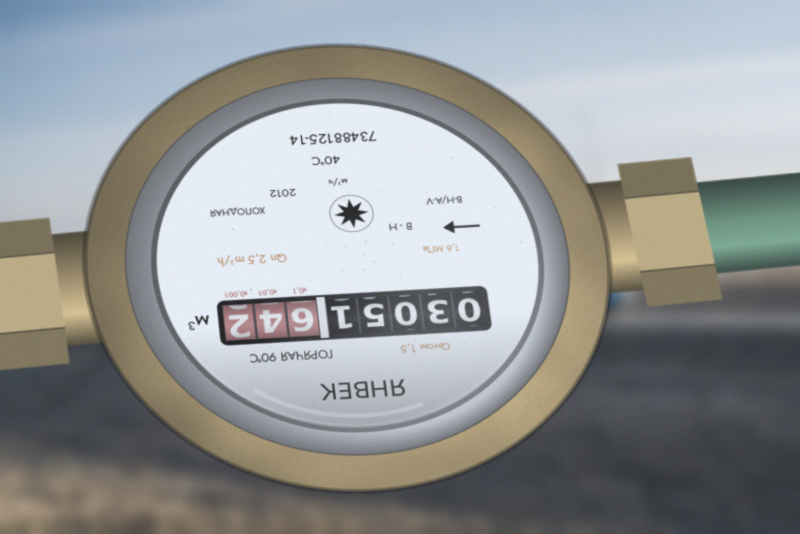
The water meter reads {"value": 3051.642, "unit": "m³"}
